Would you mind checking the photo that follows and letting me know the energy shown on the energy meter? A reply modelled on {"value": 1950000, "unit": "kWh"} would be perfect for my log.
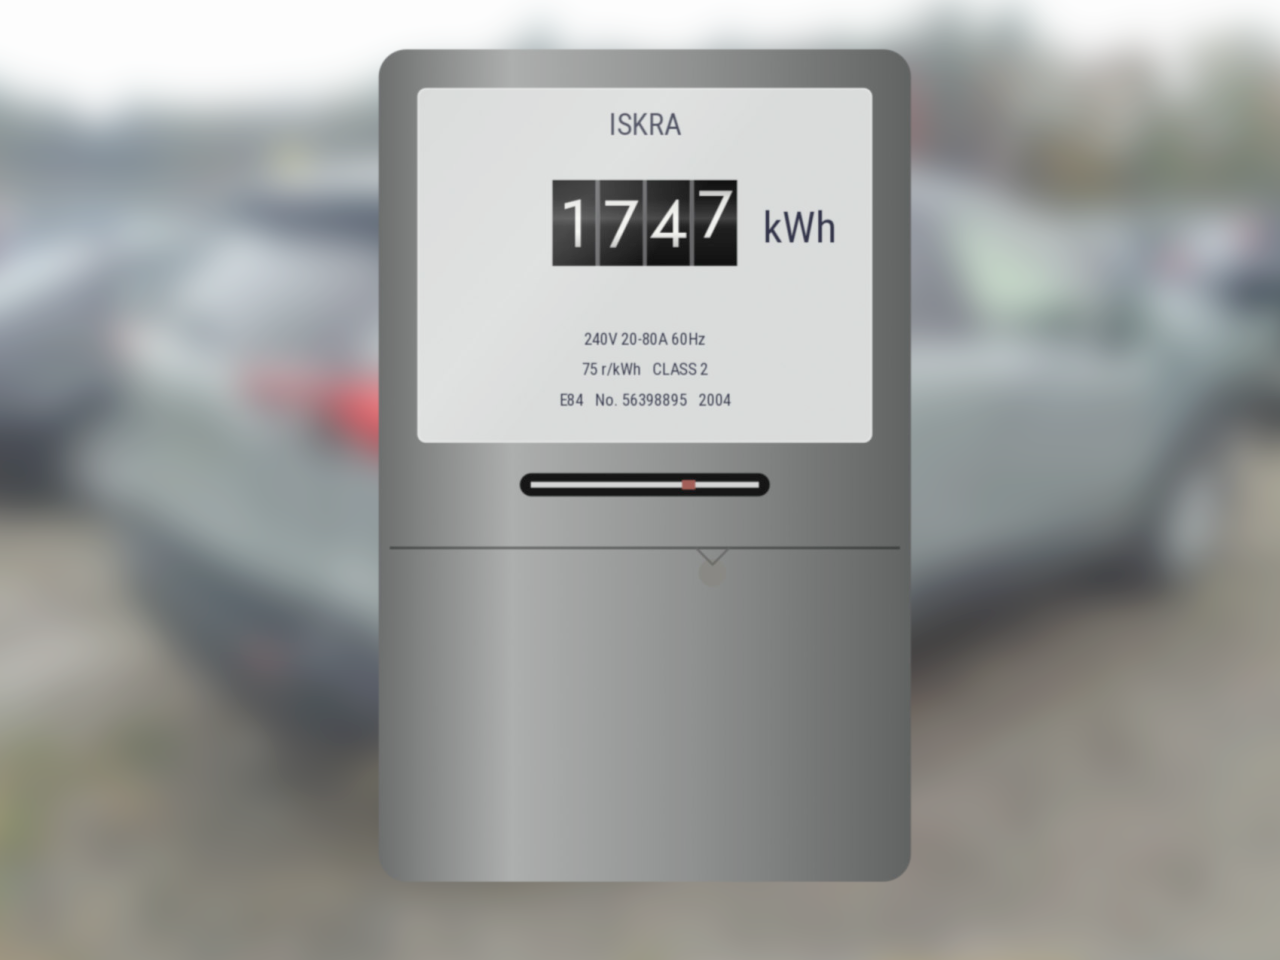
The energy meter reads {"value": 1747, "unit": "kWh"}
